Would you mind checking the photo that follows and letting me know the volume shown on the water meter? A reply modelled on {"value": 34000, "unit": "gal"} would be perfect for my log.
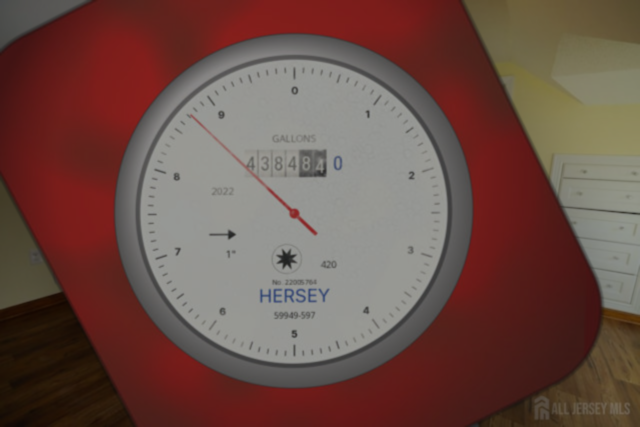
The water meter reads {"value": 4384838.7, "unit": "gal"}
